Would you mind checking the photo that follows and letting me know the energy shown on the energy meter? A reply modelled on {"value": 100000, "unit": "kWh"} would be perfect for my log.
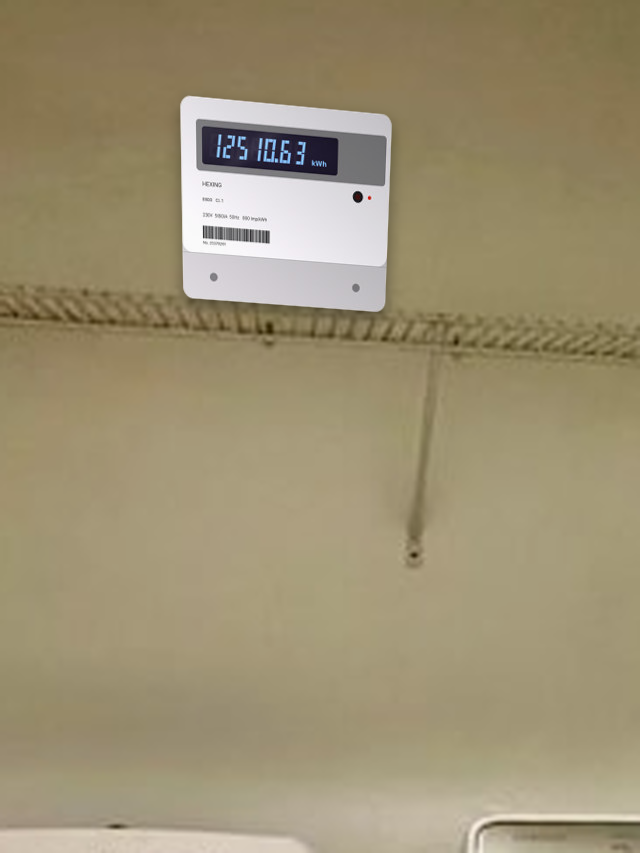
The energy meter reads {"value": 12510.63, "unit": "kWh"}
